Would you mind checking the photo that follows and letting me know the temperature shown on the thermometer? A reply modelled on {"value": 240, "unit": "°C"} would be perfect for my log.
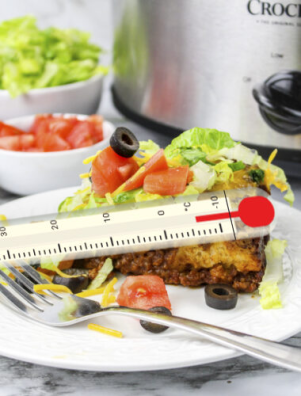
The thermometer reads {"value": -6, "unit": "°C"}
